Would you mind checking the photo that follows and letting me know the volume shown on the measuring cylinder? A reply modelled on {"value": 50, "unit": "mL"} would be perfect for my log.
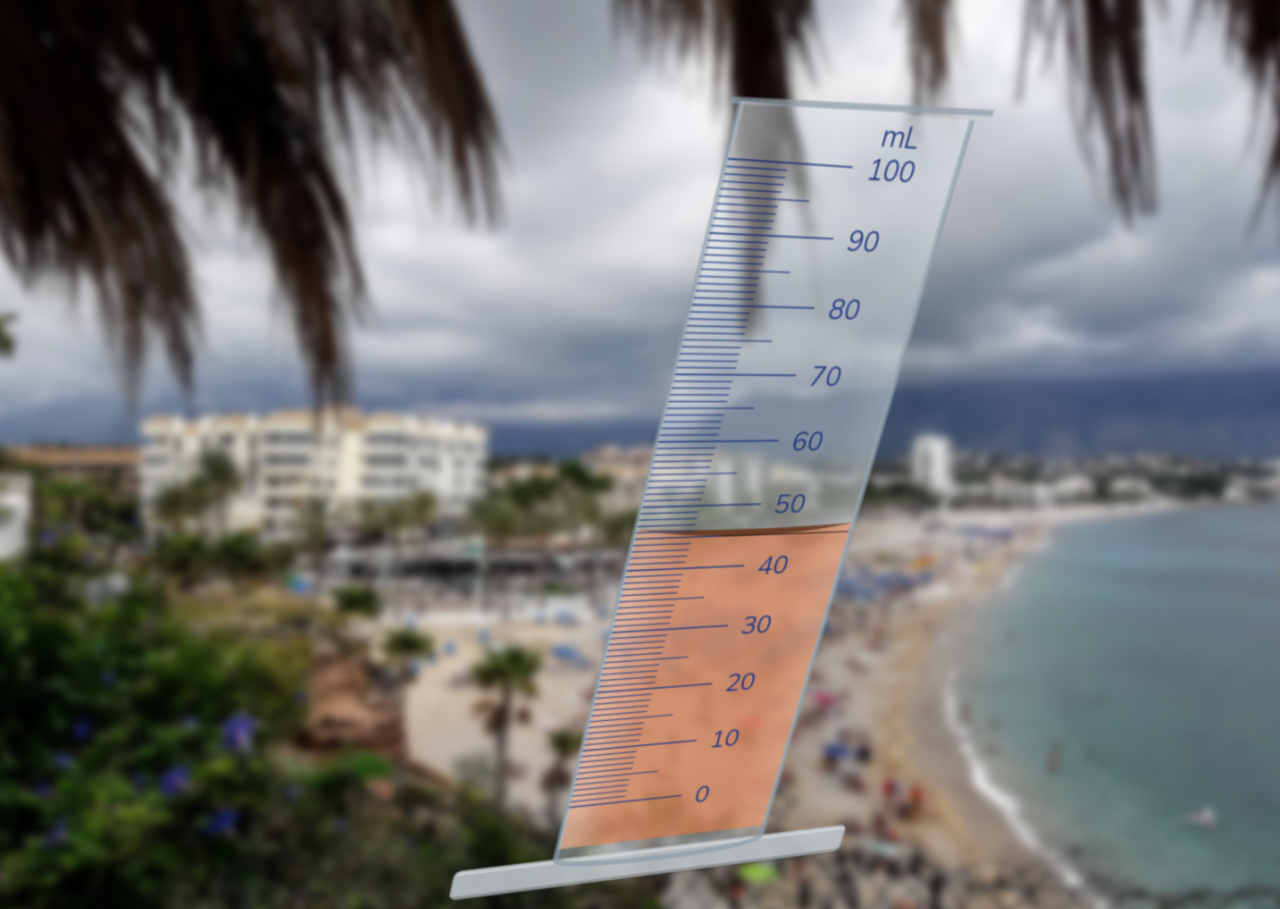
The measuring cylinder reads {"value": 45, "unit": "mL"}
